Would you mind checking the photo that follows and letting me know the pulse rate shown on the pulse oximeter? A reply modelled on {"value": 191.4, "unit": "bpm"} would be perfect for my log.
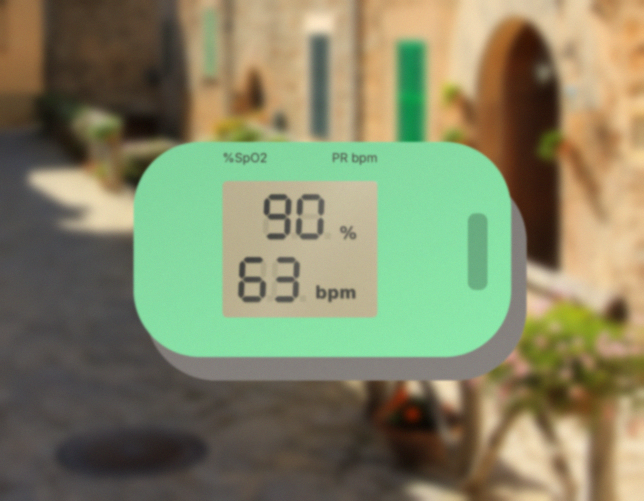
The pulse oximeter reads {"value": 63, "unit": "bpm"}
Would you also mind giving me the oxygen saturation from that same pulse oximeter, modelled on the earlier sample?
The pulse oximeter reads {"value": 90, "unit": "%"}
